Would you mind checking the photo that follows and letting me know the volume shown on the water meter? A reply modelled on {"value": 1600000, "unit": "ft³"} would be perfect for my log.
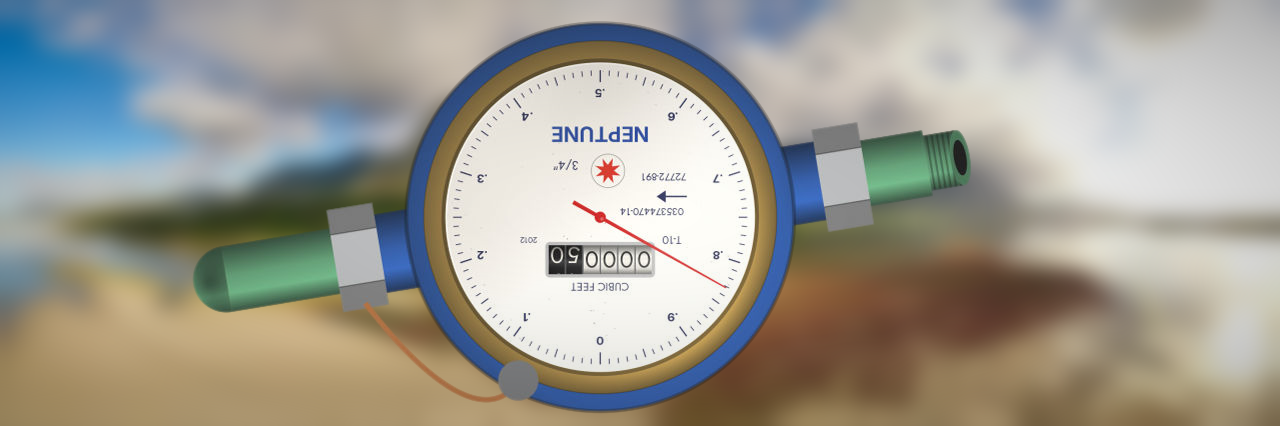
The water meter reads {"value": 49.83, "unit": "ft³"}
